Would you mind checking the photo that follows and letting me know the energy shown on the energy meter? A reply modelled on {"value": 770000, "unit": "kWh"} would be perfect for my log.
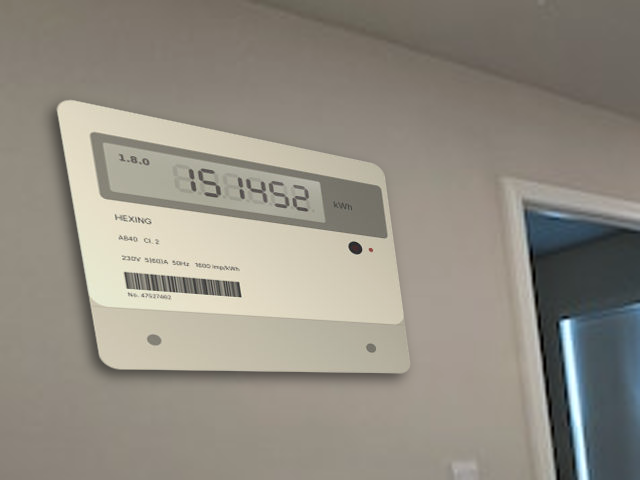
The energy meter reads {"value": 151452, "unit": "kWh"}
